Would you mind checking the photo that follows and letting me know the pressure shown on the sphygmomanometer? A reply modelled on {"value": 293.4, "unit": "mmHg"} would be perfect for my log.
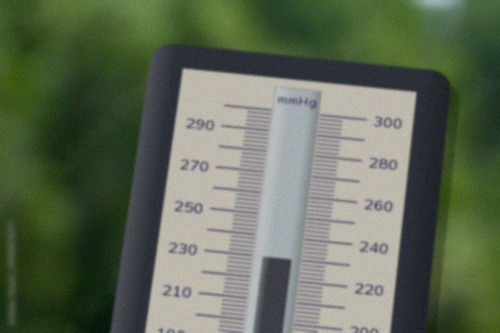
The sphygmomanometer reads {"value": 230, "unit": "mmHg"}
